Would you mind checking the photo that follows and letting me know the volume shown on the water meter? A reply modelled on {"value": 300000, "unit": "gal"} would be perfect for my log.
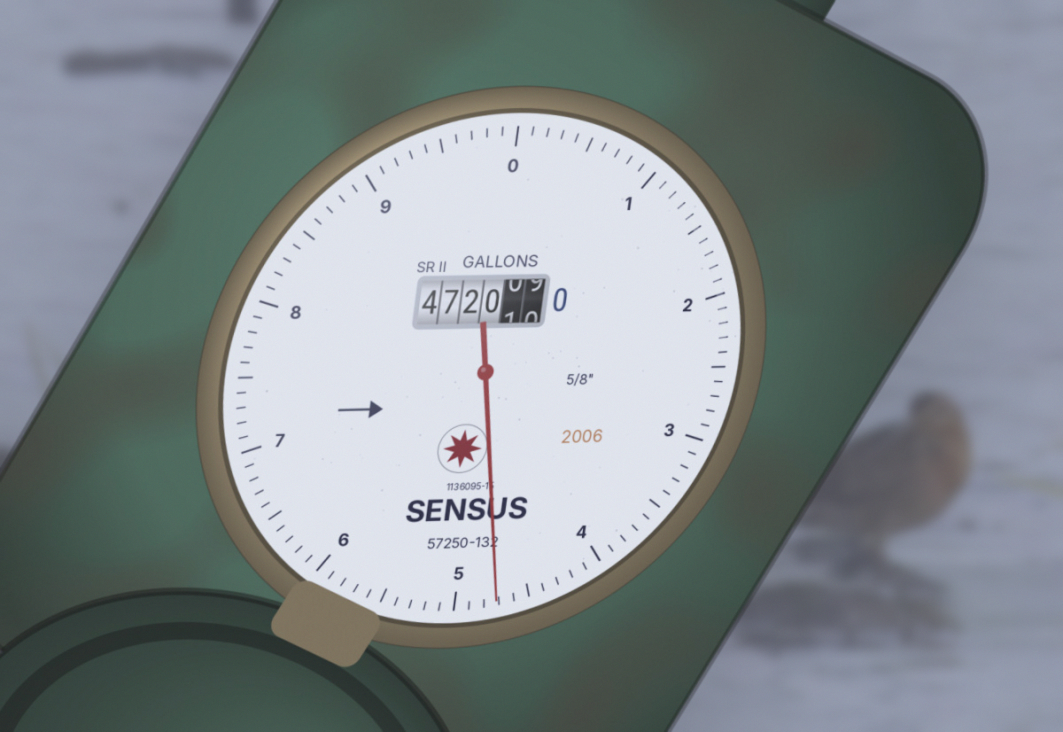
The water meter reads {"value": 4720094.7, "unit": "gal"}
